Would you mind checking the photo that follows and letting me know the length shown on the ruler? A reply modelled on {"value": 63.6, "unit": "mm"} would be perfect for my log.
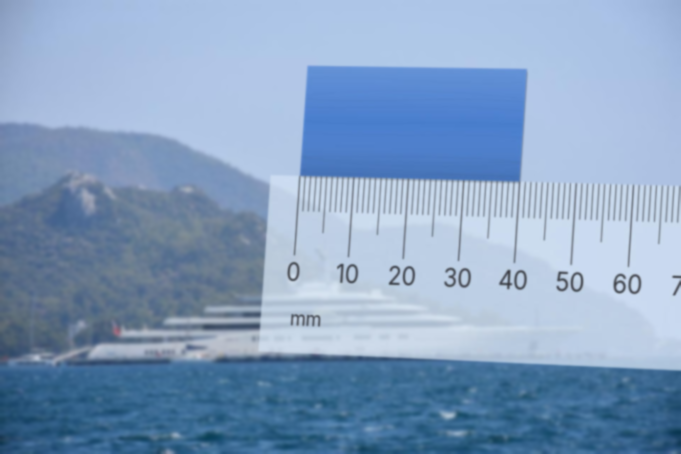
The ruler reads {"value": 40, "unit": "mm"}
